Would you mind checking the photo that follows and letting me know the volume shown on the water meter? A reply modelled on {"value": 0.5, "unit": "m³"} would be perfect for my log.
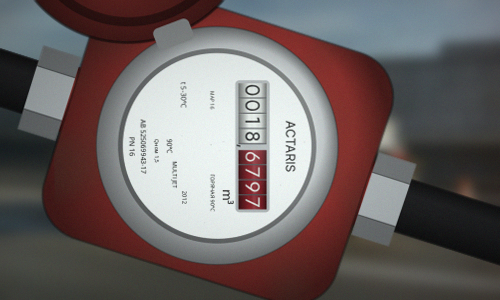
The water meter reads {"value": 18.6797, "unit": "m³"}
